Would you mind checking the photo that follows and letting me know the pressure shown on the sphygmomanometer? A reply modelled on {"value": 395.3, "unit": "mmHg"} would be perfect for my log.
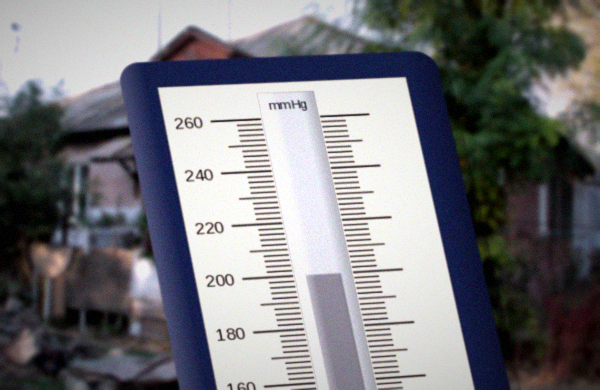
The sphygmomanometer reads {"value": 200, "unit": "mmHg"}
